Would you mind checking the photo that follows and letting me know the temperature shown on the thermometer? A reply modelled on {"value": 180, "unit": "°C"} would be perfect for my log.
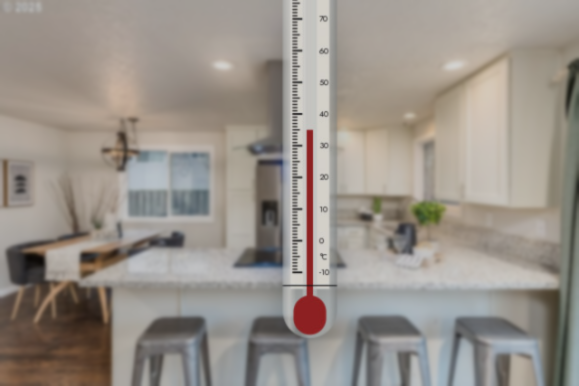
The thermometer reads {"value": 35, "unit": "°C"}
